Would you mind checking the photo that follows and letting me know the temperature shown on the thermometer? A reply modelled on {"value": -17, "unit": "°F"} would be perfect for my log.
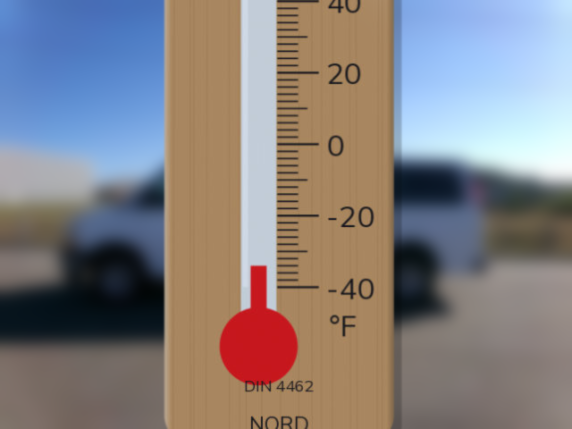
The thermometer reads {"value": -34, "unit": "°F"}
